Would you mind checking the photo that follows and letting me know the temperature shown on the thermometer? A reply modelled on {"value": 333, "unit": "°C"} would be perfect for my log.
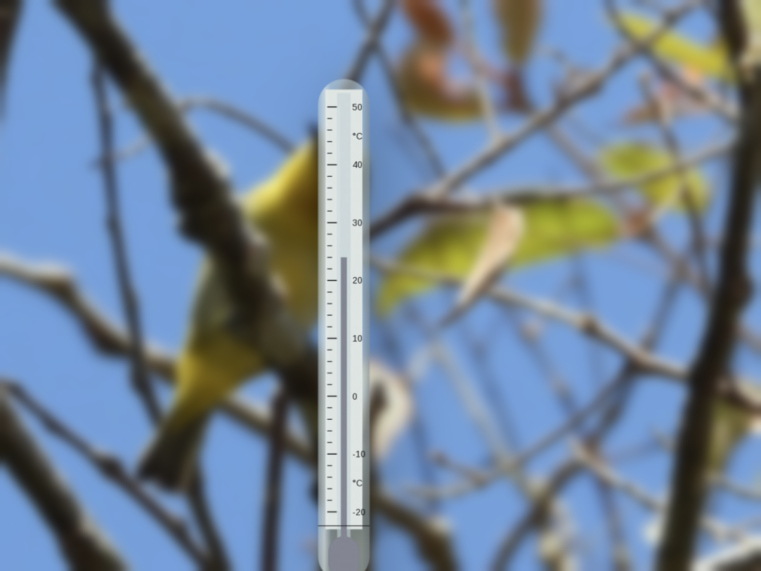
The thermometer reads {"value": 24, "unit": "°C"}
